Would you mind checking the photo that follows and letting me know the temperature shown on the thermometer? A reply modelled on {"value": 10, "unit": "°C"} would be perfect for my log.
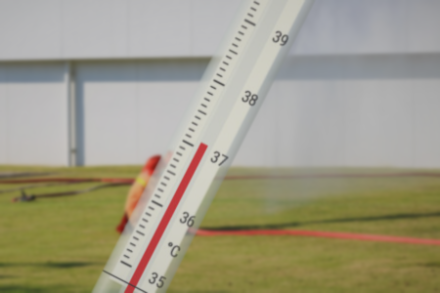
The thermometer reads {"value": 37.1, "unit": "°C"}
